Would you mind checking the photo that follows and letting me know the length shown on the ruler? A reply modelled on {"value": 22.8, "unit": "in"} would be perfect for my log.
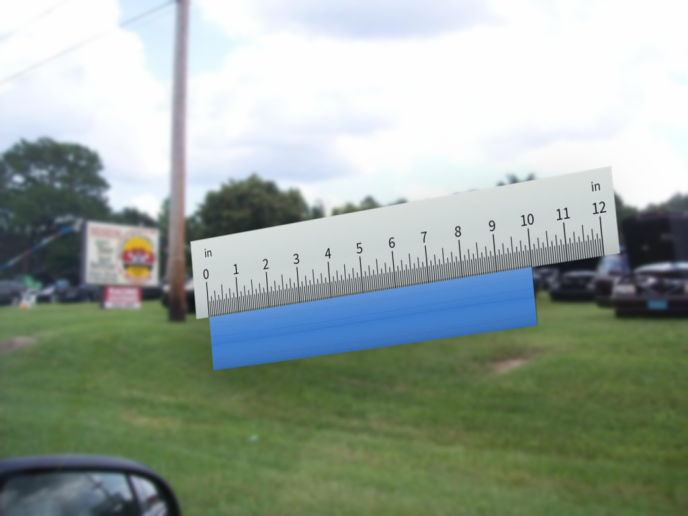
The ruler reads {"value": 10, "unit": "in"}
